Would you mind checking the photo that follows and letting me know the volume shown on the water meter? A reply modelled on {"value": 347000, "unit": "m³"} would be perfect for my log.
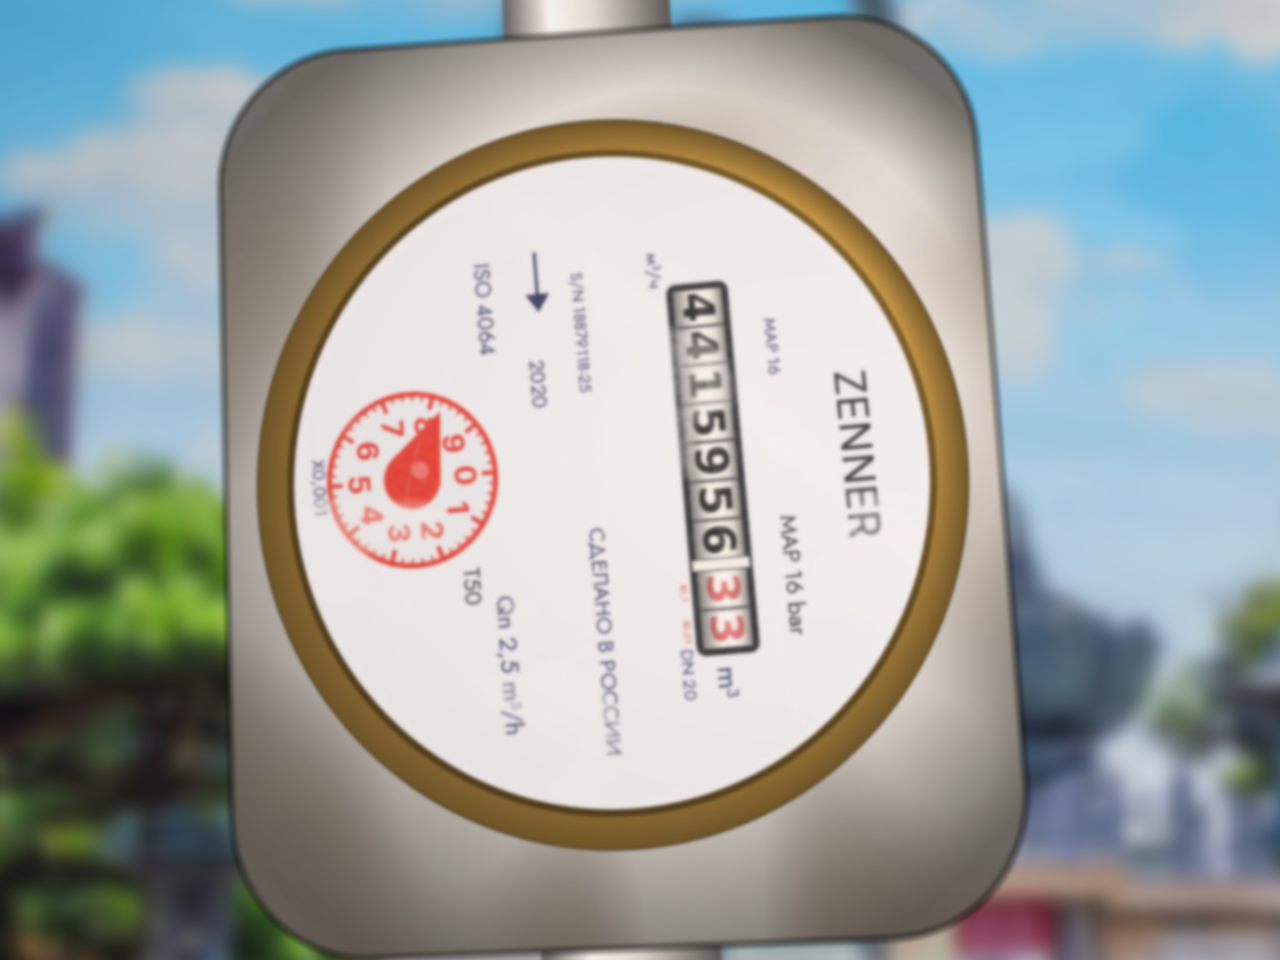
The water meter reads {"value": 4415956.338, "unit": "m³"}
